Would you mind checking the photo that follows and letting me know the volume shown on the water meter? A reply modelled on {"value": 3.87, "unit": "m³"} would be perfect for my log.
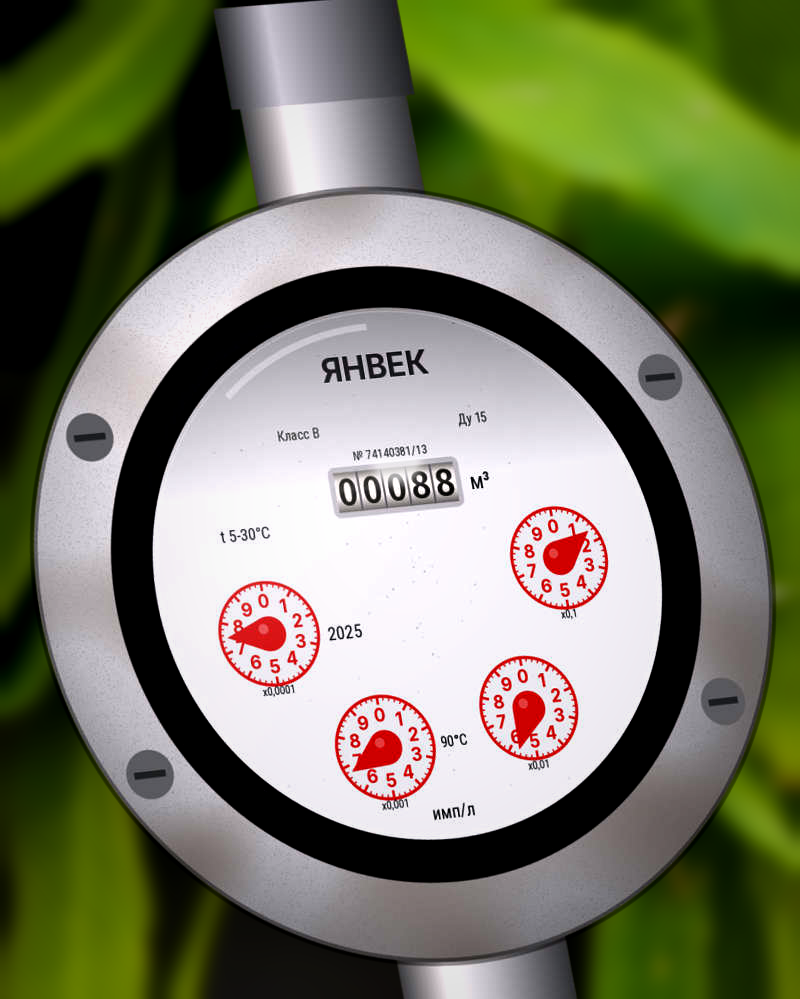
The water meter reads {"value": 88.1567, "unit": "m³"}
